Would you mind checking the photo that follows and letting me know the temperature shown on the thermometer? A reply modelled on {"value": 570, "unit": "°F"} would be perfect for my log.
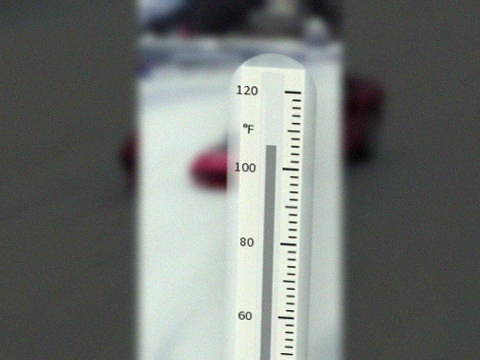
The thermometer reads {"value": 106, "unit": "°F"}
